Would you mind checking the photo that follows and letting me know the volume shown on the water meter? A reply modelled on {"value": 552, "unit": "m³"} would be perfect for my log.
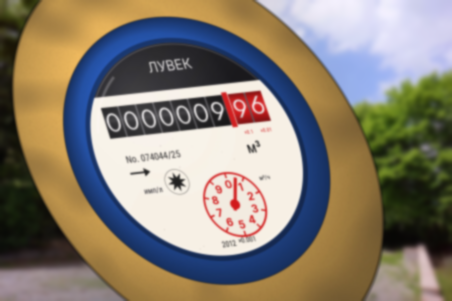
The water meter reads {"value": 9.960, "unit": "m³"}
